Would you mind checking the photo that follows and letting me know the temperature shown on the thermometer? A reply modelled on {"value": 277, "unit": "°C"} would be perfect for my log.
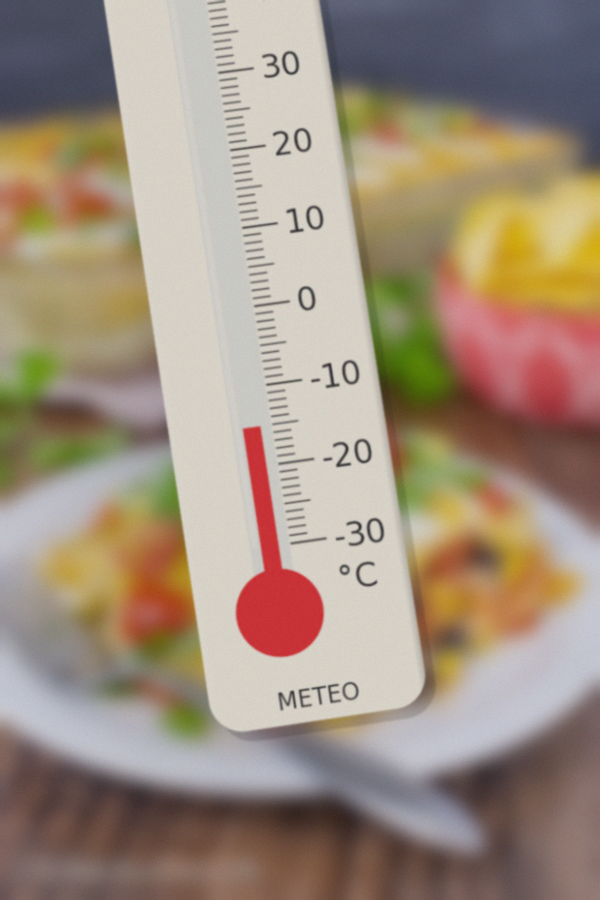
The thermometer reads {"value": -15, "unit": "°C"}
